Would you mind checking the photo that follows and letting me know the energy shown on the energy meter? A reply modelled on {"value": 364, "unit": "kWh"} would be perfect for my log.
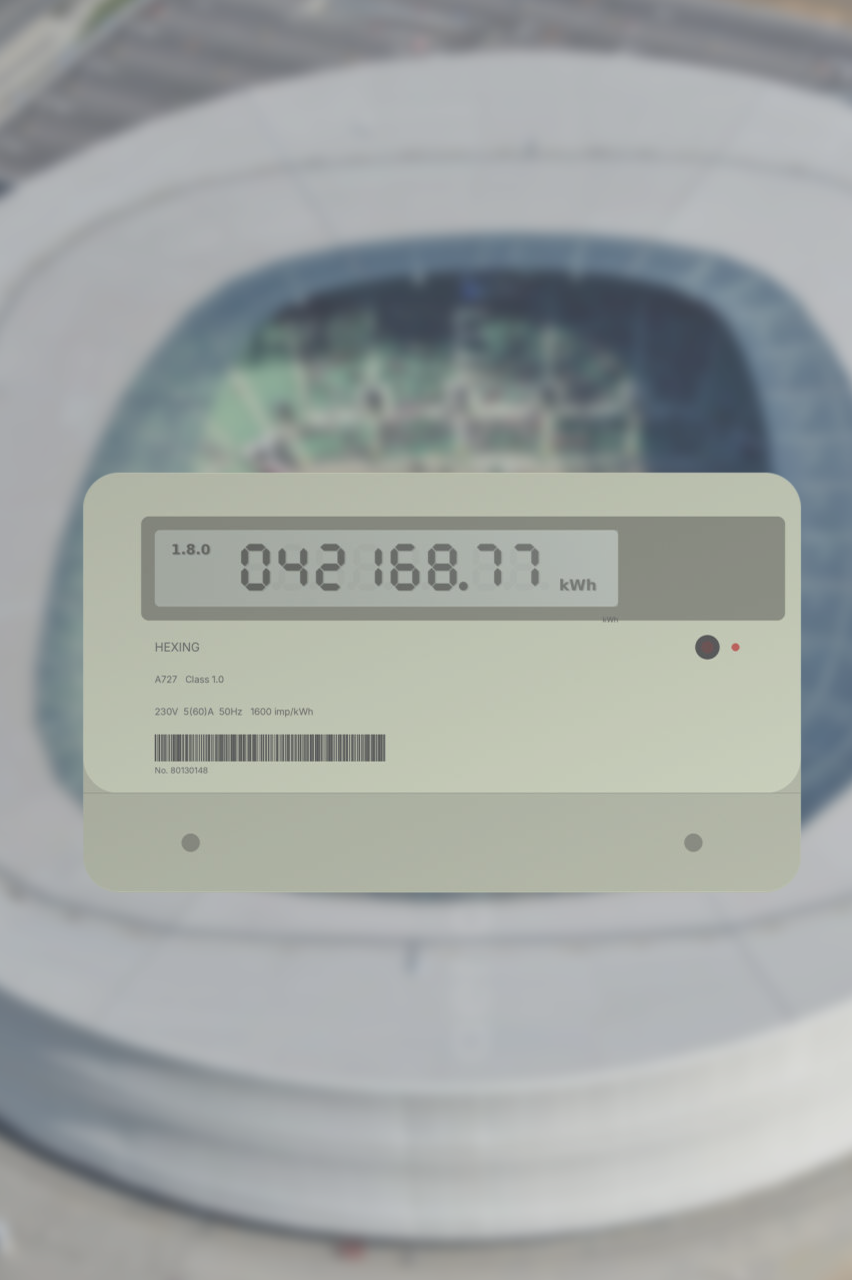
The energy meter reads {"value": 42168.77, "unit": "kWh"}
